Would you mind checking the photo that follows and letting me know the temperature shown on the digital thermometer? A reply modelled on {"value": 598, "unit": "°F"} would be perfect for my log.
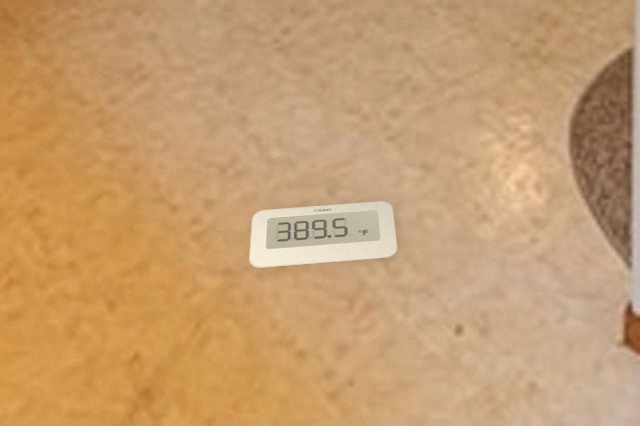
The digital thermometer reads {"value": 389.5, "unit": "°F"}
